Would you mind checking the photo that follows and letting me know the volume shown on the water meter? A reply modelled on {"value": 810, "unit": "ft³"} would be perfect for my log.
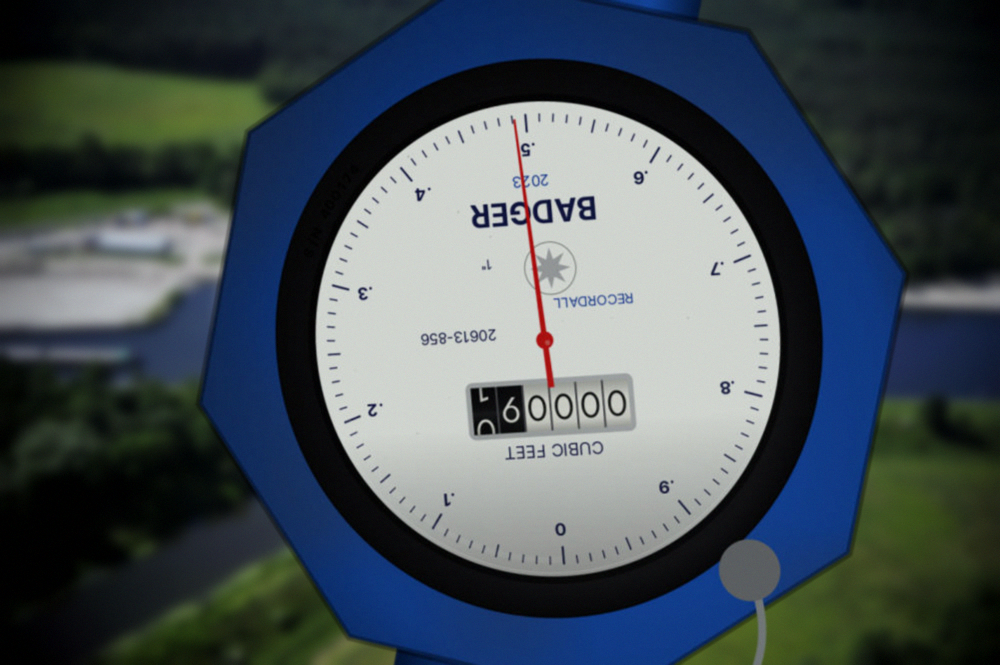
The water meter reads {"value": 90.49, "unit": "ft³"}
